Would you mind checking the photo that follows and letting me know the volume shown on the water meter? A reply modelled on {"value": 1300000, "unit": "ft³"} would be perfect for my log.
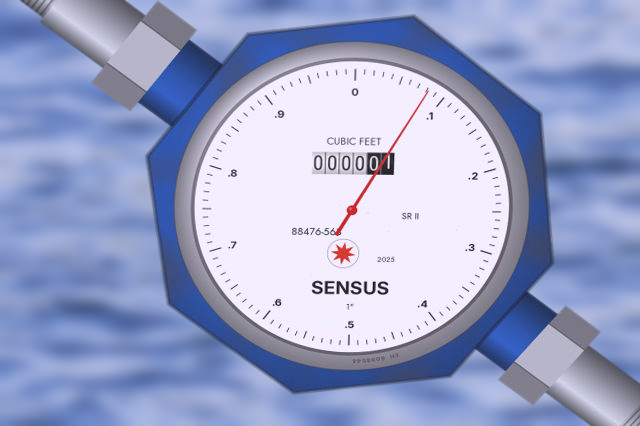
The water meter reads {"value": 1.08, "unit": "ft³"}
